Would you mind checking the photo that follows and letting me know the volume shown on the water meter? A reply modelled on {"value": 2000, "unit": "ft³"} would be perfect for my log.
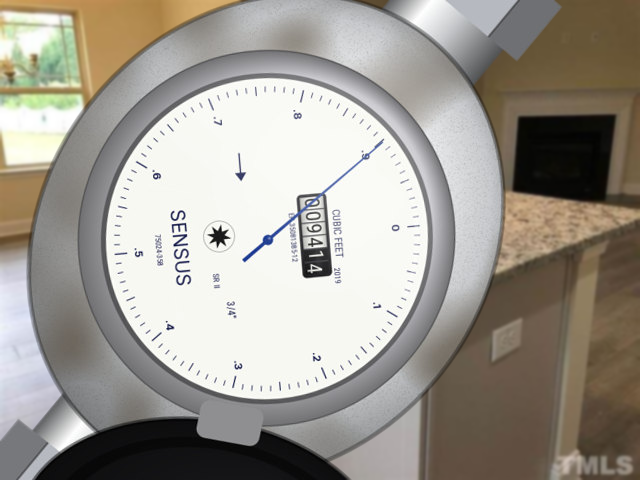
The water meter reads {"value": 9413.90, "unit": "ft³"}
